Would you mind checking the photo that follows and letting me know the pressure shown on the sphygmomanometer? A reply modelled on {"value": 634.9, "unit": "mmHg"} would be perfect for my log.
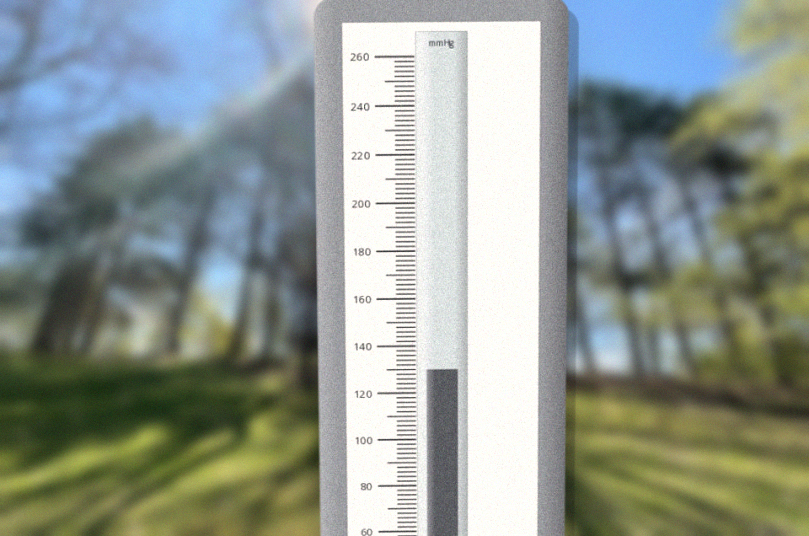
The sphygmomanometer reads {"value": 130, "unit": "mmHg"}
